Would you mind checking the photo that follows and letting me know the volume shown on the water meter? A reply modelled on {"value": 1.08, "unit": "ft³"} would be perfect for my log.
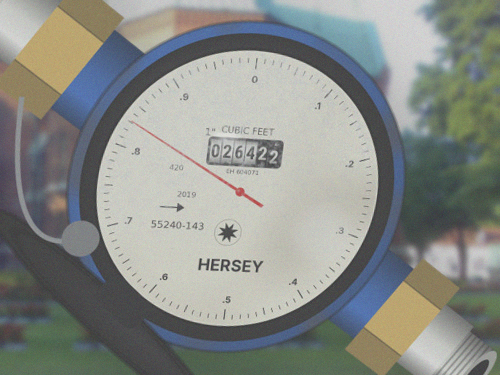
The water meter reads {"value": 26421.83, "unit": "ft³"}
